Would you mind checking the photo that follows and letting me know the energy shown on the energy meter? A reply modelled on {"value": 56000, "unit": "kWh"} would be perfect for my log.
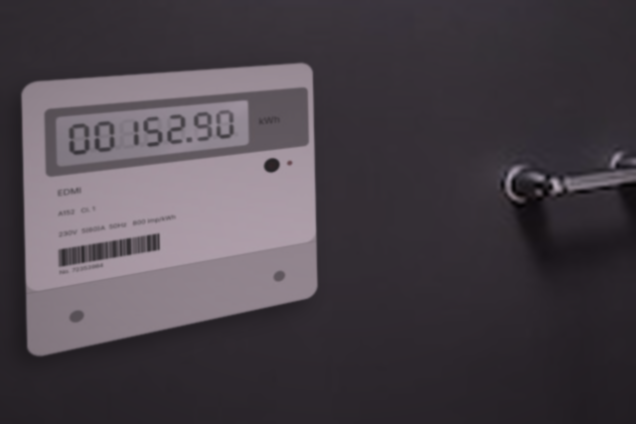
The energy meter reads {"value": 152.90, "unit": "kWh"}
